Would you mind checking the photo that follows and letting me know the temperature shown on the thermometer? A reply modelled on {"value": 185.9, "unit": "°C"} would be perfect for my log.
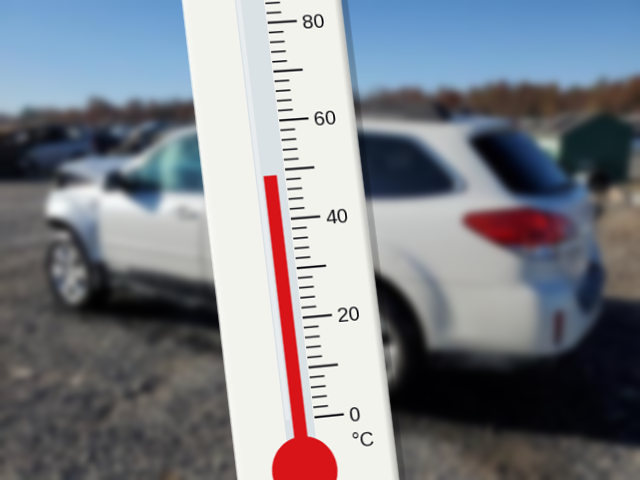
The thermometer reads {"value": 49, "unit": "°C"}
